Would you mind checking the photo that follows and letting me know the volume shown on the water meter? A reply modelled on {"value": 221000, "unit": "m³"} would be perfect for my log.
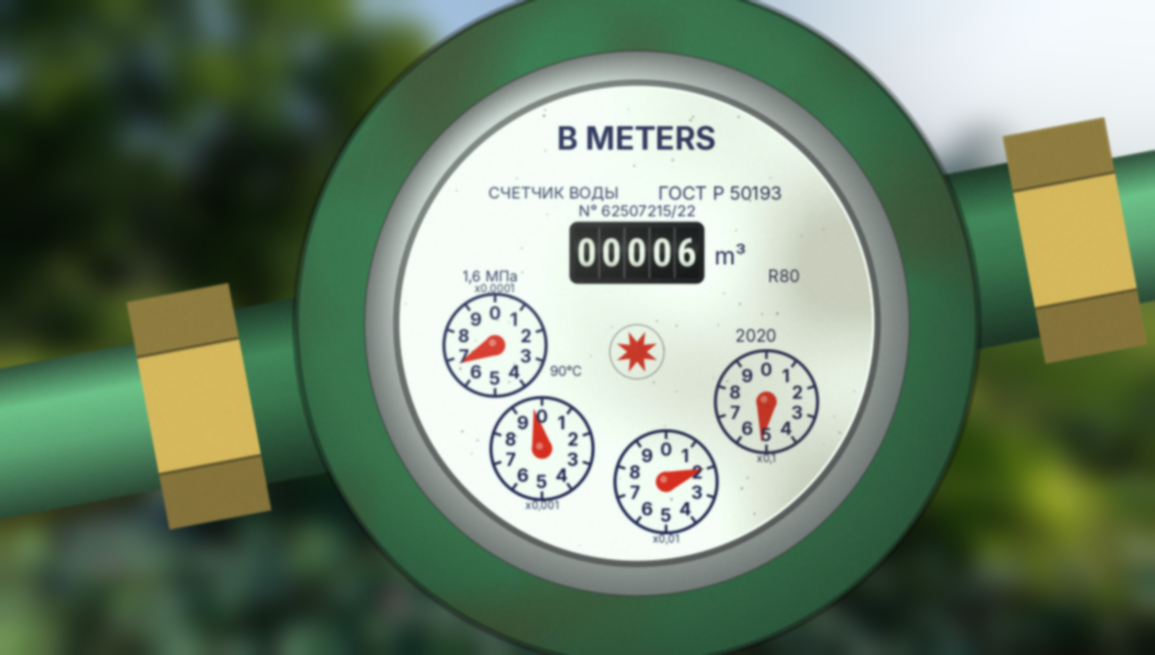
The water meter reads {"value": 6.5196, "unit": "m³"}
